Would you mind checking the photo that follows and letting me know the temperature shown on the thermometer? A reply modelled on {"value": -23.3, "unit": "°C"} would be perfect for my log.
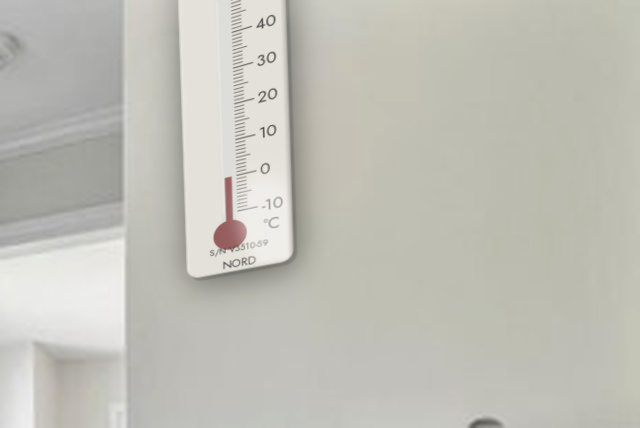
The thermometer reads {"value": 0, "unit": "°C"}
